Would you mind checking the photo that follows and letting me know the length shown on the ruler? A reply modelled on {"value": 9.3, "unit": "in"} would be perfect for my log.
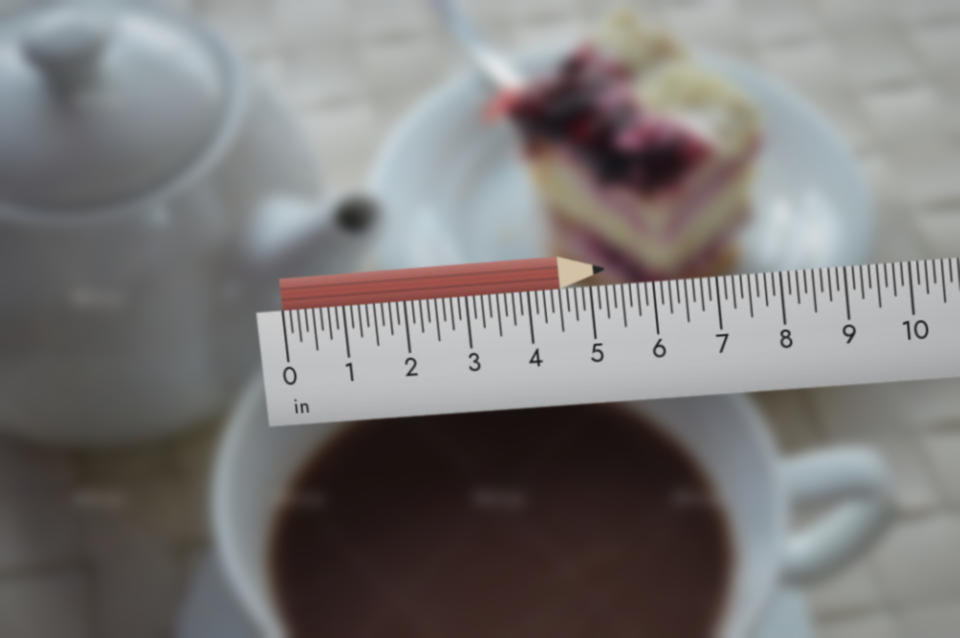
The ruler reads {"value": 5.25, "unit": "in"}
